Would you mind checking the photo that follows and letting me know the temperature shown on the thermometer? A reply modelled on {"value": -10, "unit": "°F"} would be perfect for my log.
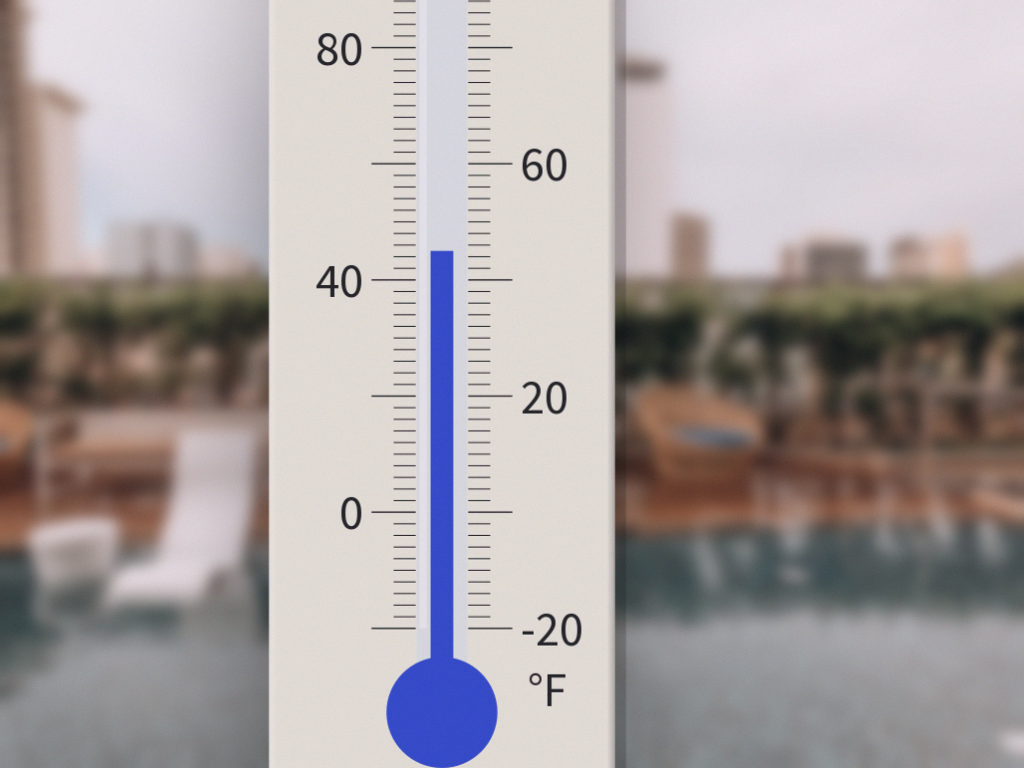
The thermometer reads {"value": 45, "unit": "°F"}
